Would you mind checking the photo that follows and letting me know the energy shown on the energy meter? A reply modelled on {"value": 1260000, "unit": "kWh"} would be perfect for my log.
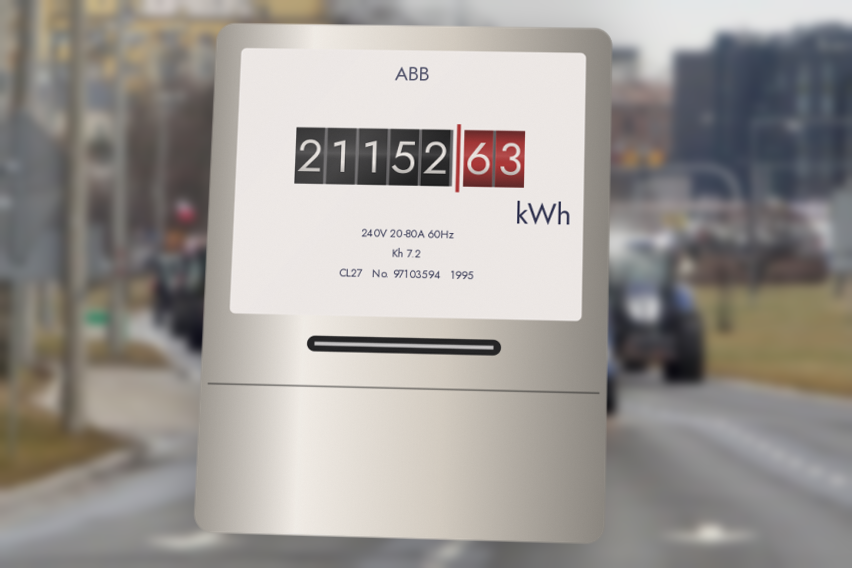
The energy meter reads {"value": 21152.63, "unit": "kWh"}
